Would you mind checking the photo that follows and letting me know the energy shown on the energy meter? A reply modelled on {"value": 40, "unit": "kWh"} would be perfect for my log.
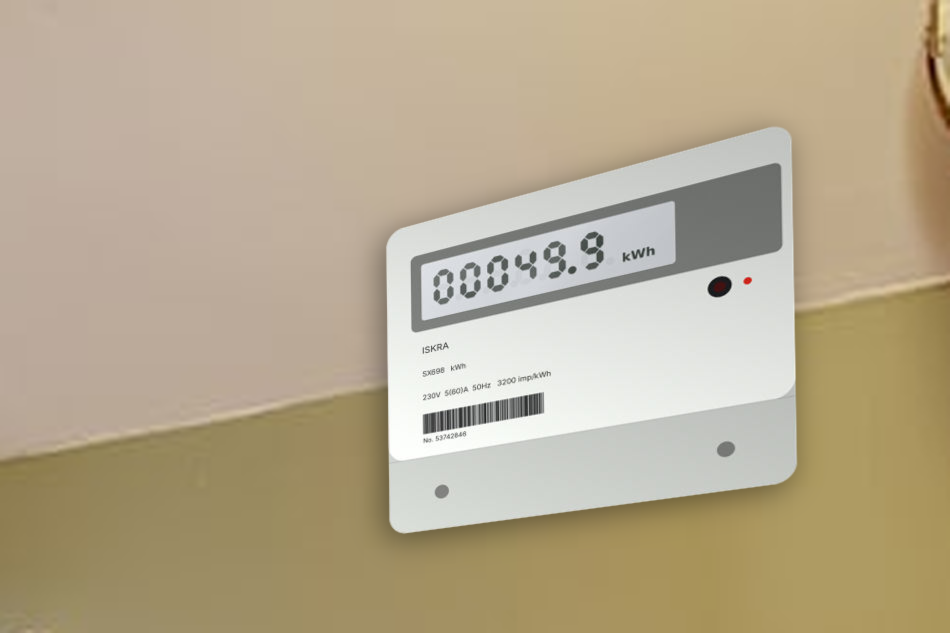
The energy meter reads {"value": 49.9, "unit": "kWh"}
